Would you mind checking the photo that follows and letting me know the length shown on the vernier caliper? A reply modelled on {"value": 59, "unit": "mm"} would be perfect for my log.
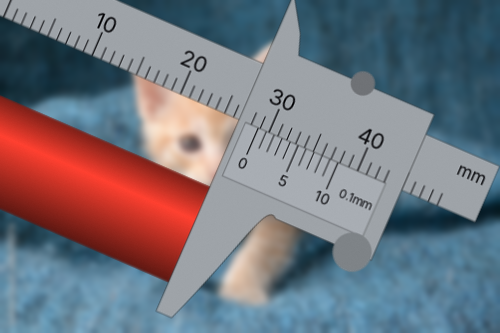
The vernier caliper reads {"value": 28.8, "unit": "mm"}
